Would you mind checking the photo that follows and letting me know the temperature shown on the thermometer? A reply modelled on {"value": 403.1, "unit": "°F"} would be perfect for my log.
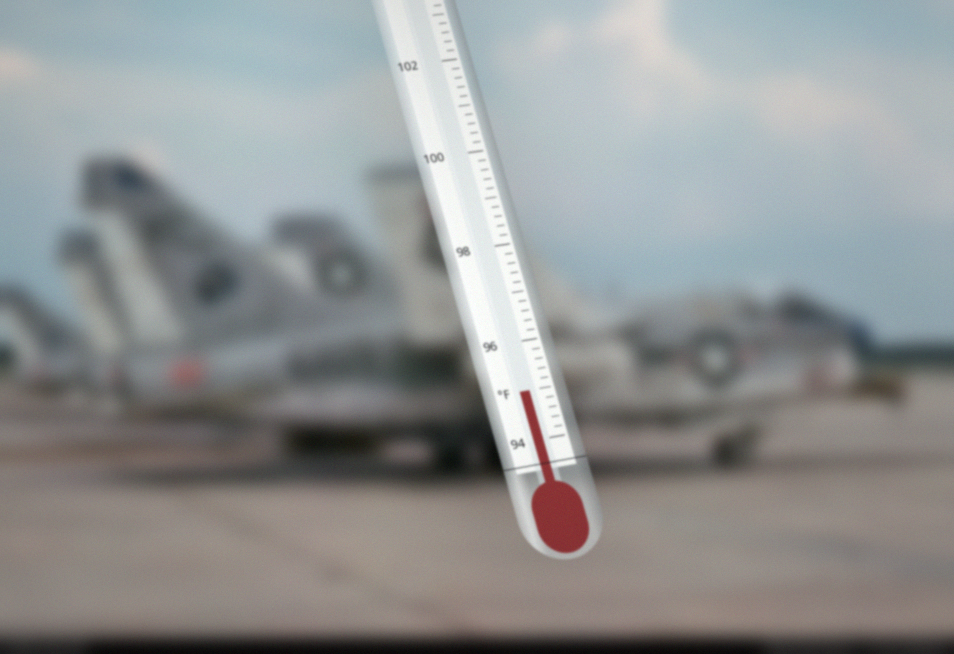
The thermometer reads {"value": 95, "unit": "°F"}
